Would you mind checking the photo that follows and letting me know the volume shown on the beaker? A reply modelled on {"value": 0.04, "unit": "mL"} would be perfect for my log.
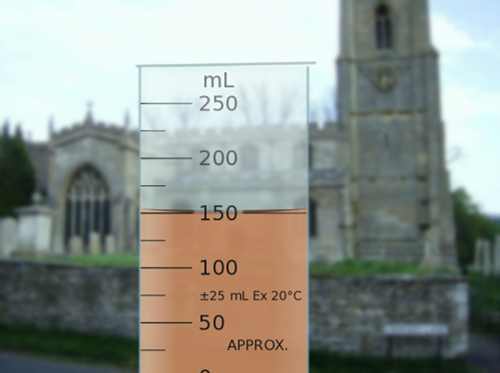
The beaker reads {"value": 150, "unit": "mL"}
